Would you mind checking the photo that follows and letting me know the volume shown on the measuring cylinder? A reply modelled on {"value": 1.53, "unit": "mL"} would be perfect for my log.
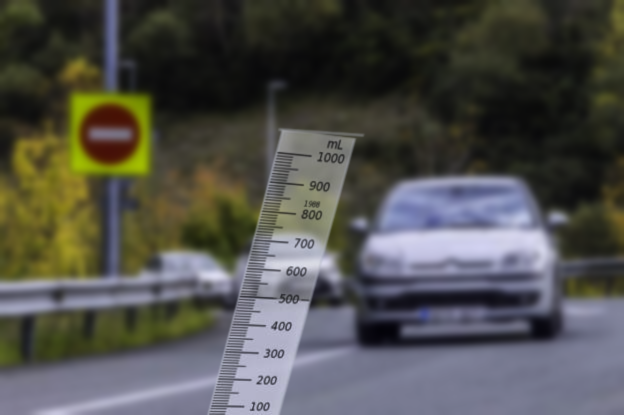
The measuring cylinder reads {"value": 500, "unit": "mL"}
